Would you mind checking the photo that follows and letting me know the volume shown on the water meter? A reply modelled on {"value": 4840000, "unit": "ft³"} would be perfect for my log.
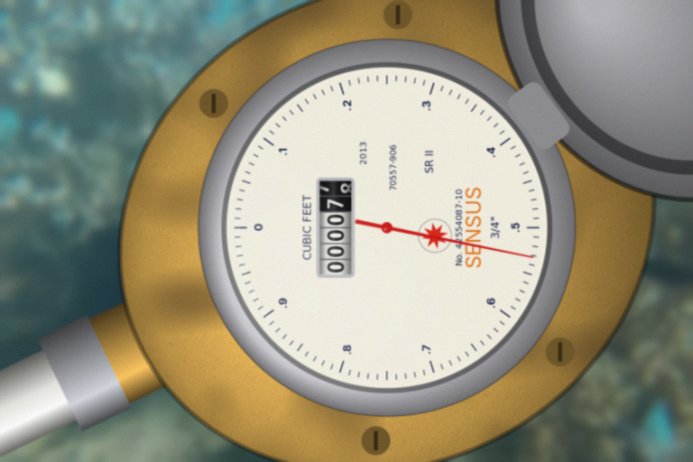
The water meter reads {"value": 77.53, "unit": "ft³"}
